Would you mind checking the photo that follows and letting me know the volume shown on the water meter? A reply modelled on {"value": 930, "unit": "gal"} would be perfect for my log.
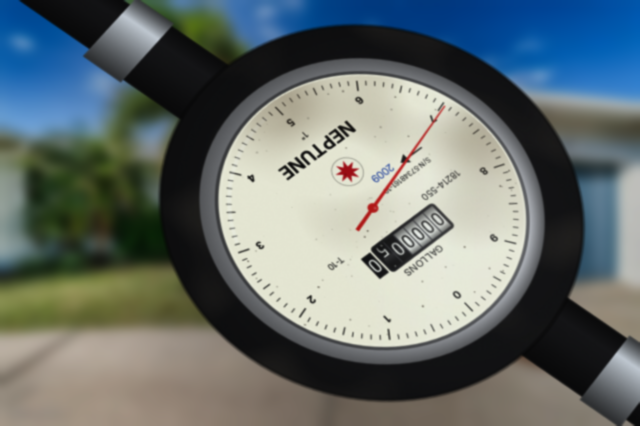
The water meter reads {"value": 47.0, "unit": "gal"}
